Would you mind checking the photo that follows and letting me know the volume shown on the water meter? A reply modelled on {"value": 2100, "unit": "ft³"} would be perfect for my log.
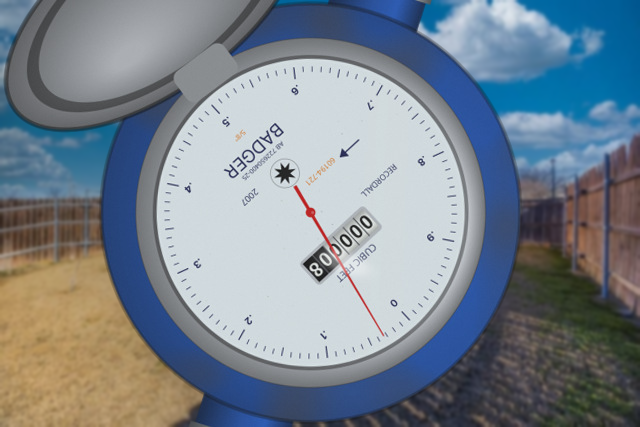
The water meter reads {"value": 8.03, "unit": "ft³"}
